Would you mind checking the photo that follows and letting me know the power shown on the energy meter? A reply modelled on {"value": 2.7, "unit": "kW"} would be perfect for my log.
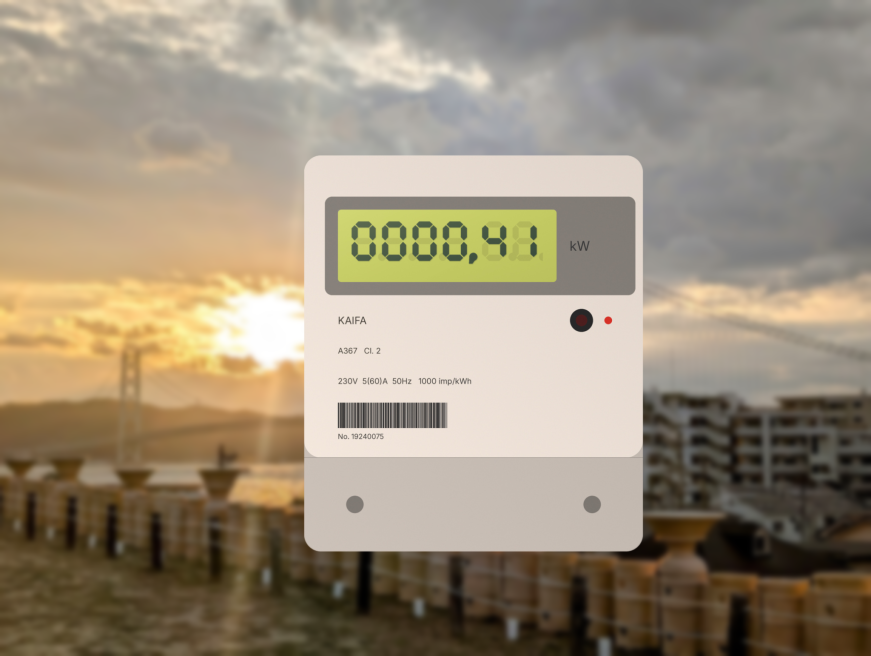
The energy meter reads {"value": 0.41, "unit": "kW"}
